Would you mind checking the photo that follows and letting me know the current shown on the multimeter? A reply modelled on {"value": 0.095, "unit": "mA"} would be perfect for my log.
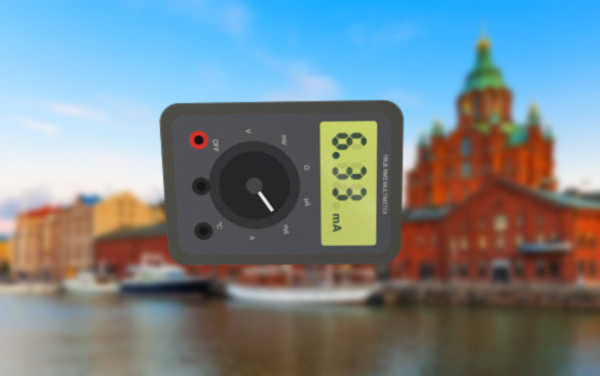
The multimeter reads {"value": 6.33, "unit": "mA"}
